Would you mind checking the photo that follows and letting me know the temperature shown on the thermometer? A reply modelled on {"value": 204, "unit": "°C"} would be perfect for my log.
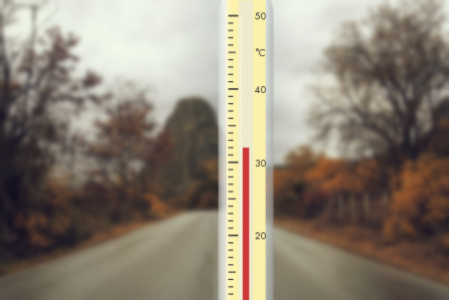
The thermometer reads {"value": 32, "unit": "°C"}
